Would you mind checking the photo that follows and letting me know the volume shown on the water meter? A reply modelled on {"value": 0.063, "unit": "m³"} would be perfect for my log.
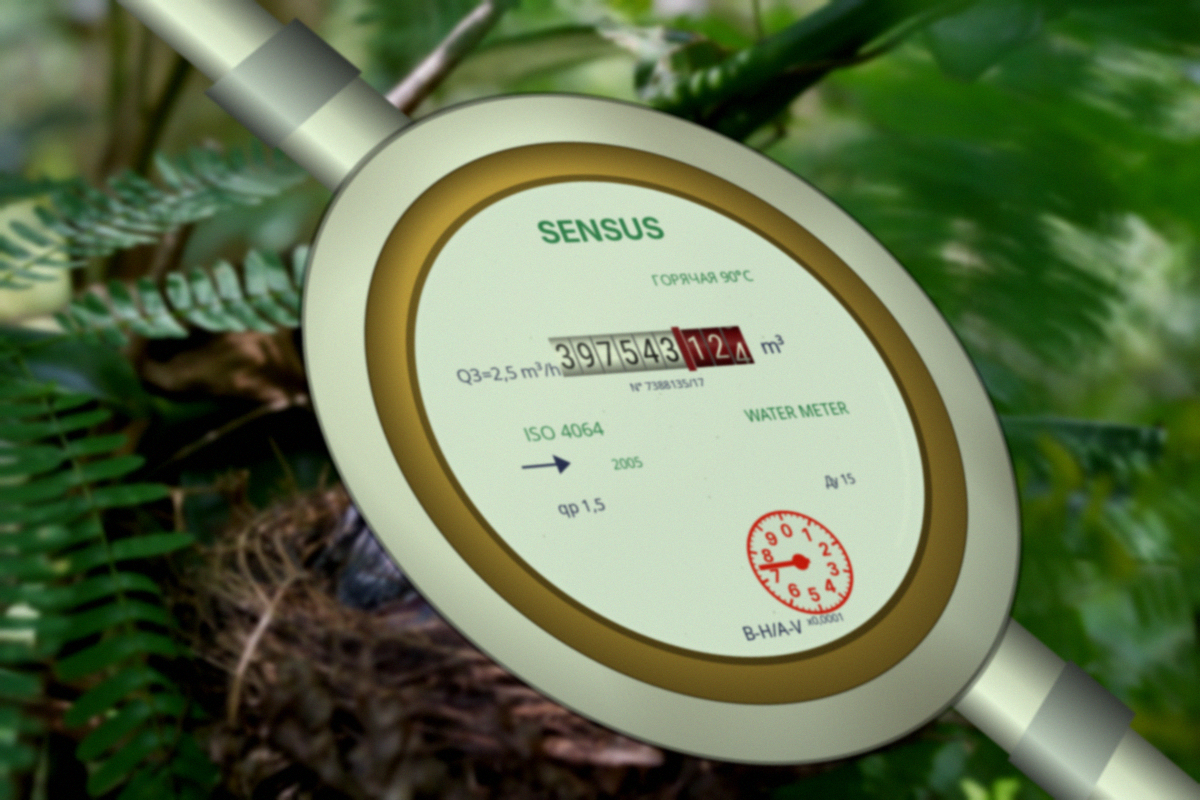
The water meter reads {"value": 397543.1237, "unit": "m³"}
